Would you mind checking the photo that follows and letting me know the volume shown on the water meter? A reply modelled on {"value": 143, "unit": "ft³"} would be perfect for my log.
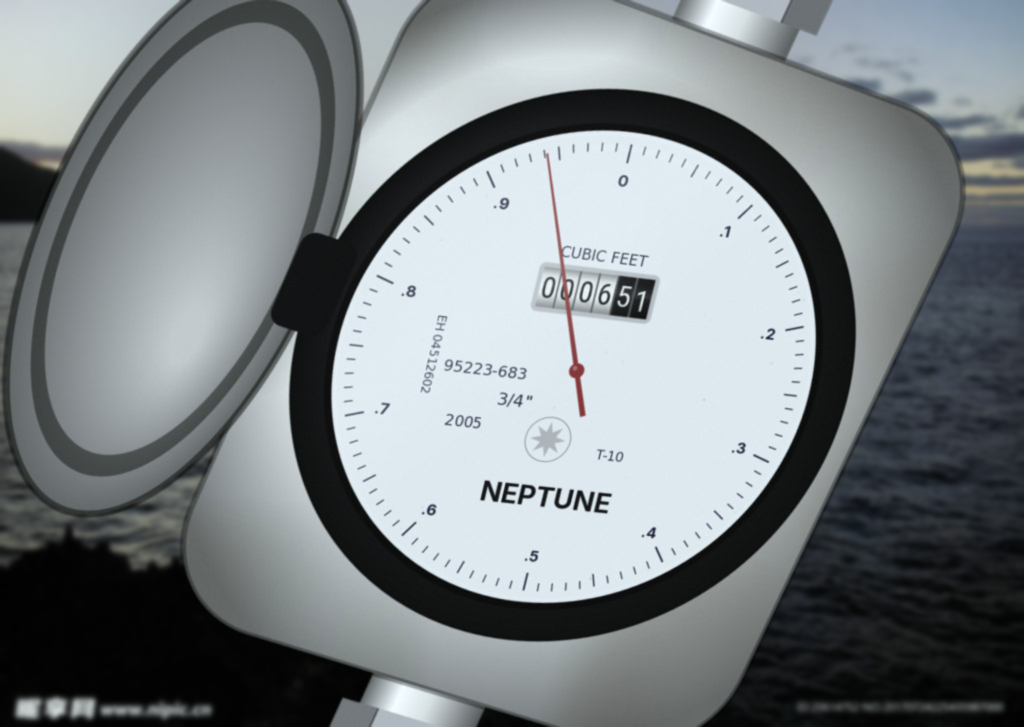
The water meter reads {"value": 650.94, "unit": "ft³"}
